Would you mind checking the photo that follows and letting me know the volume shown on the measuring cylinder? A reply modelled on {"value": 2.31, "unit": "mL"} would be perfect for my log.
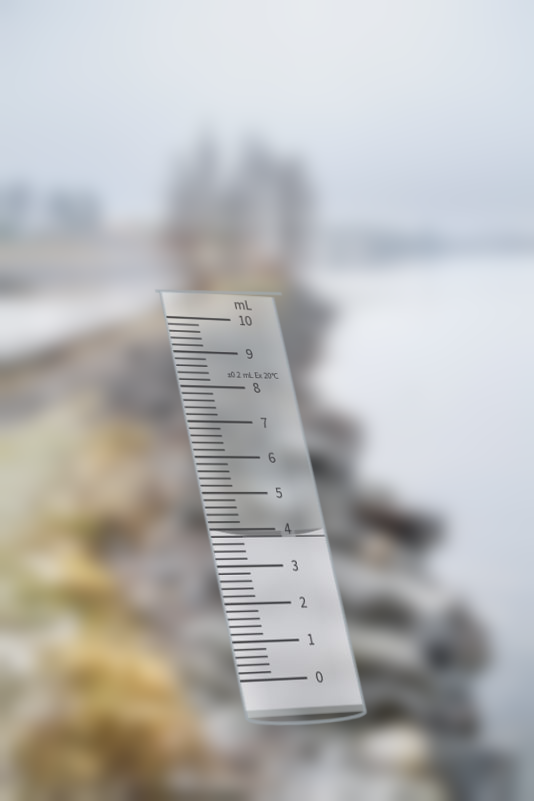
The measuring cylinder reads {"value": 3.8, "unit": "mL"}
